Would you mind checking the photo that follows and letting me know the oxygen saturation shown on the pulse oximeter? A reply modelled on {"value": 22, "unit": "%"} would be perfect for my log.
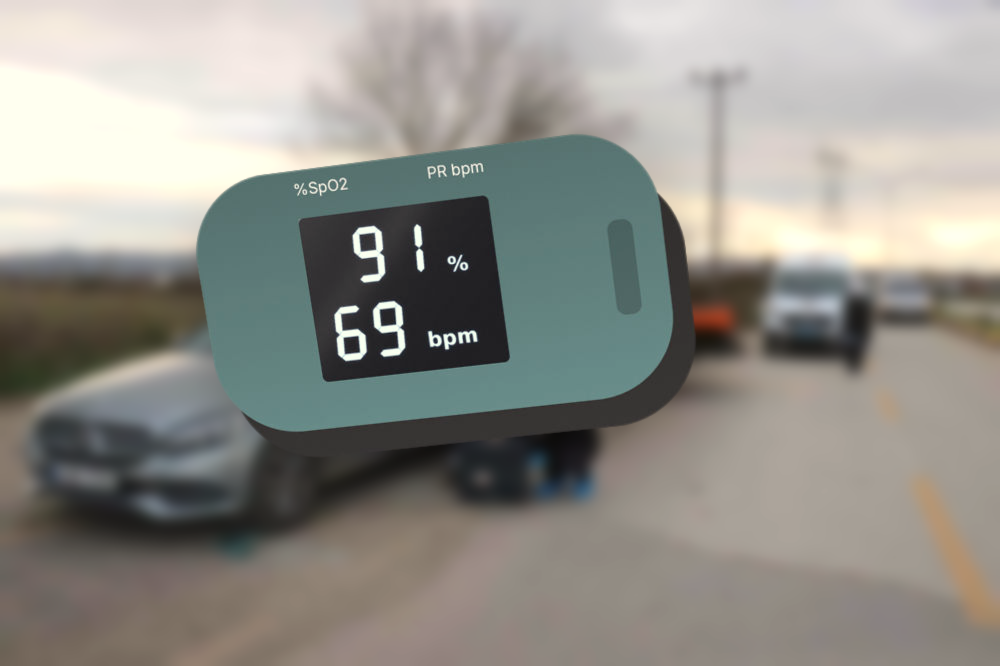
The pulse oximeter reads {"value": 91, "unit": "%"}
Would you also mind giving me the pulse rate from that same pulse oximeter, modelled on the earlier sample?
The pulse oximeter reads {"value": 69, "unit": "bpm"}
